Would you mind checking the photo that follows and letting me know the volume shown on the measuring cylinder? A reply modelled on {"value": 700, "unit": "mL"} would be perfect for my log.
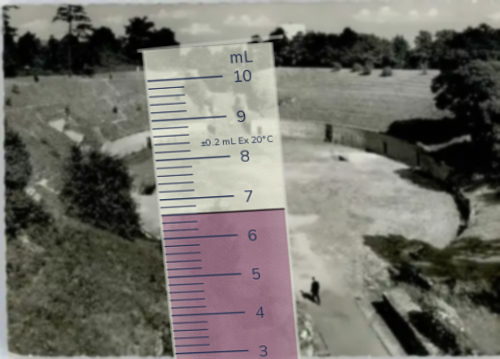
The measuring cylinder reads {"value": 6.6, "unit": "mL"}
